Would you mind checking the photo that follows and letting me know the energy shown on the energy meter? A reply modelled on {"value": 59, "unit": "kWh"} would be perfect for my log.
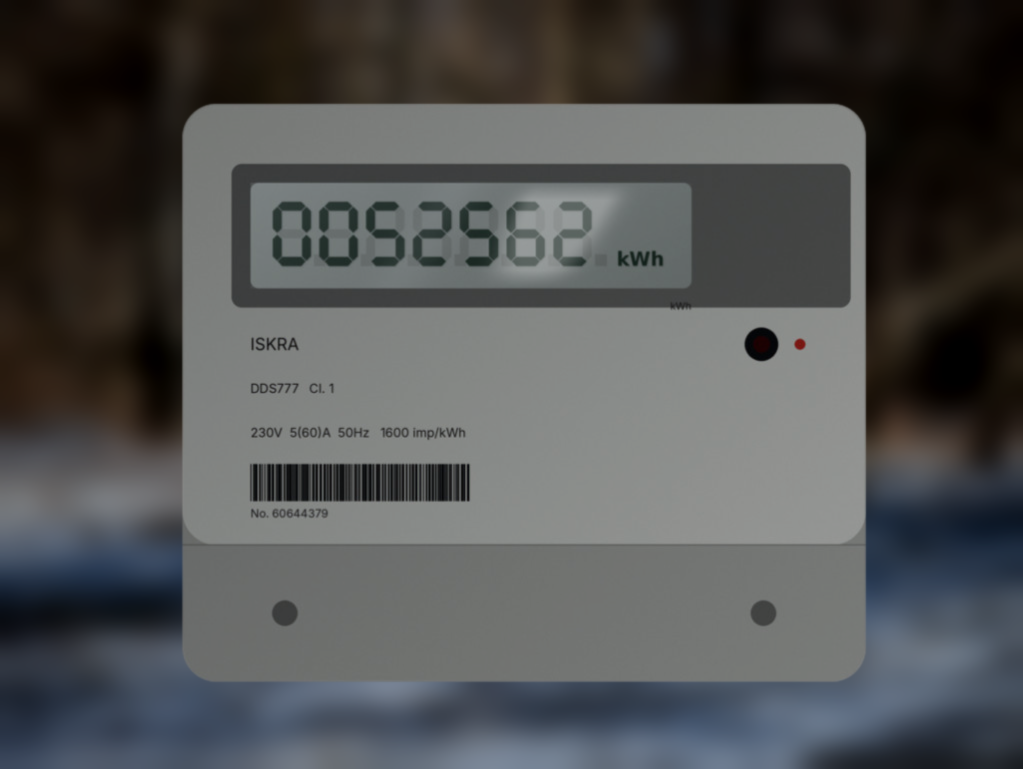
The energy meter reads {"value": 52562, "unit": "kWh"}
